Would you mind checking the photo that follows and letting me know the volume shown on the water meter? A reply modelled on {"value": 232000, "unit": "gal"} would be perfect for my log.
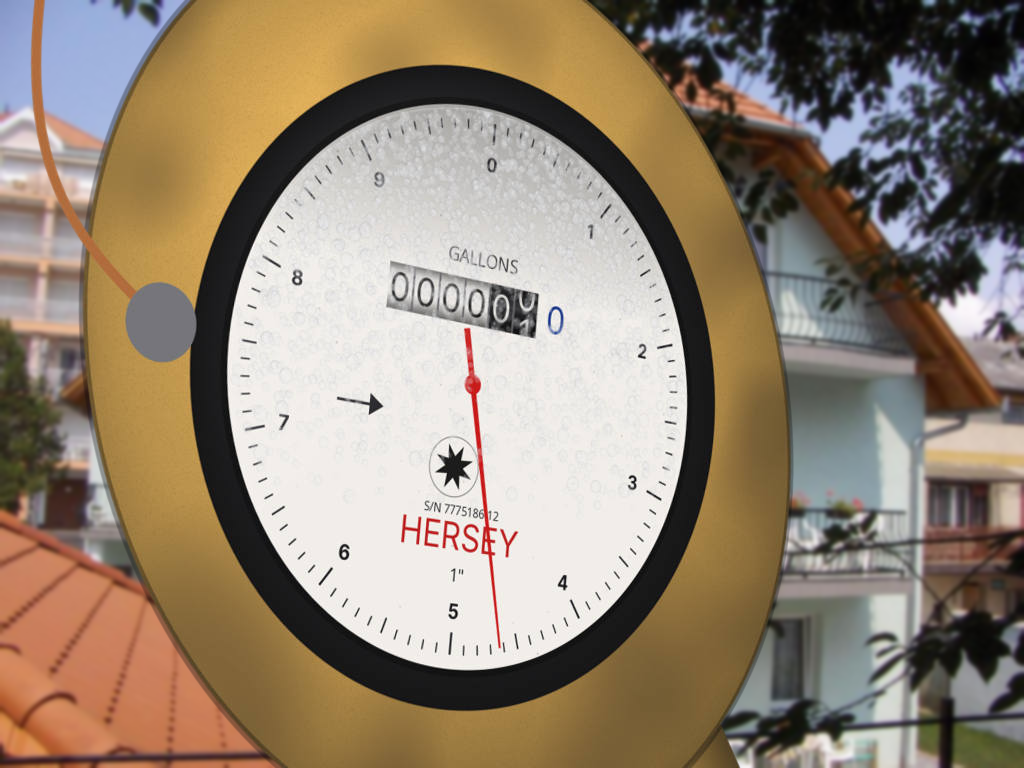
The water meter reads {"value": 4.6, "unit": "gal"}
